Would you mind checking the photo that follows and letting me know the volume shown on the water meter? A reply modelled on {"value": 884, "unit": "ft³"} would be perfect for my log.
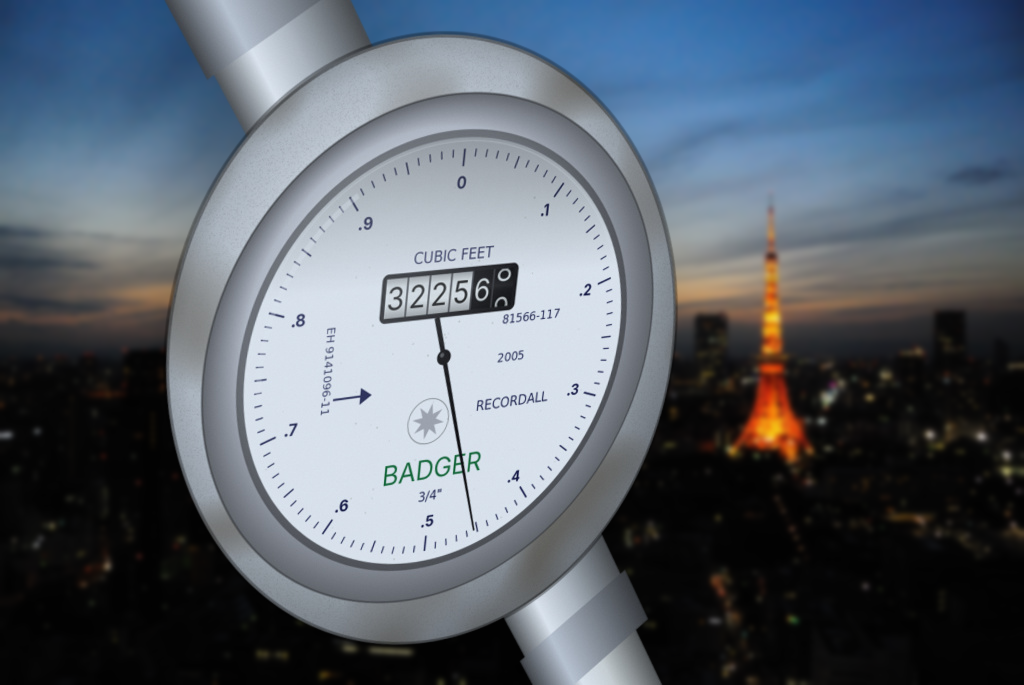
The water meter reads {"value": 322568.45, "unit": "ft³"}
